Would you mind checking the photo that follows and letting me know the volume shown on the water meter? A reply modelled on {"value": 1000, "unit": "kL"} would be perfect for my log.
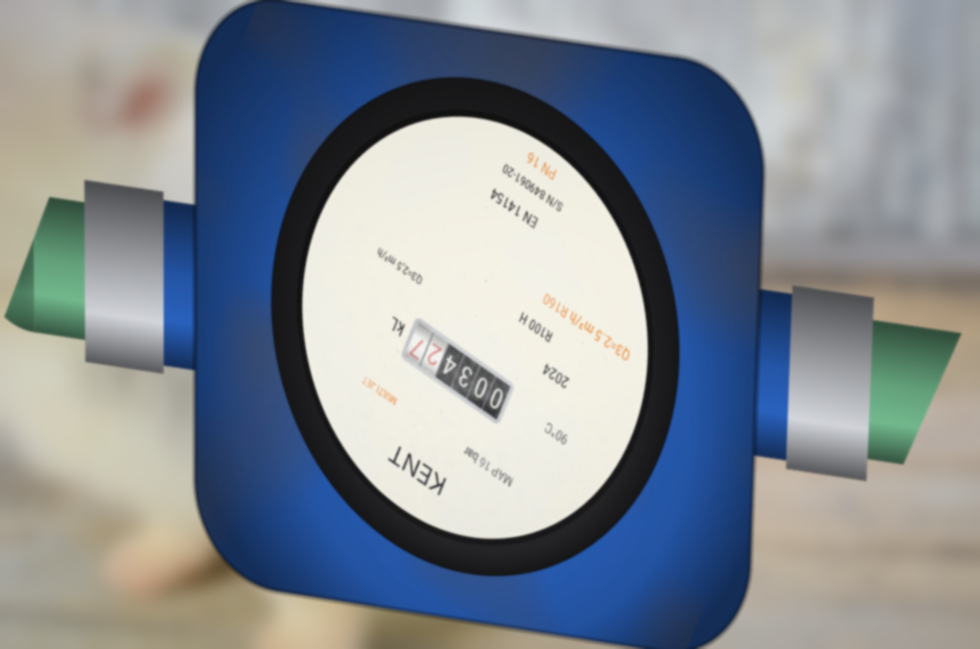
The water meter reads {"value": 34.27, "unit": "kL"}
